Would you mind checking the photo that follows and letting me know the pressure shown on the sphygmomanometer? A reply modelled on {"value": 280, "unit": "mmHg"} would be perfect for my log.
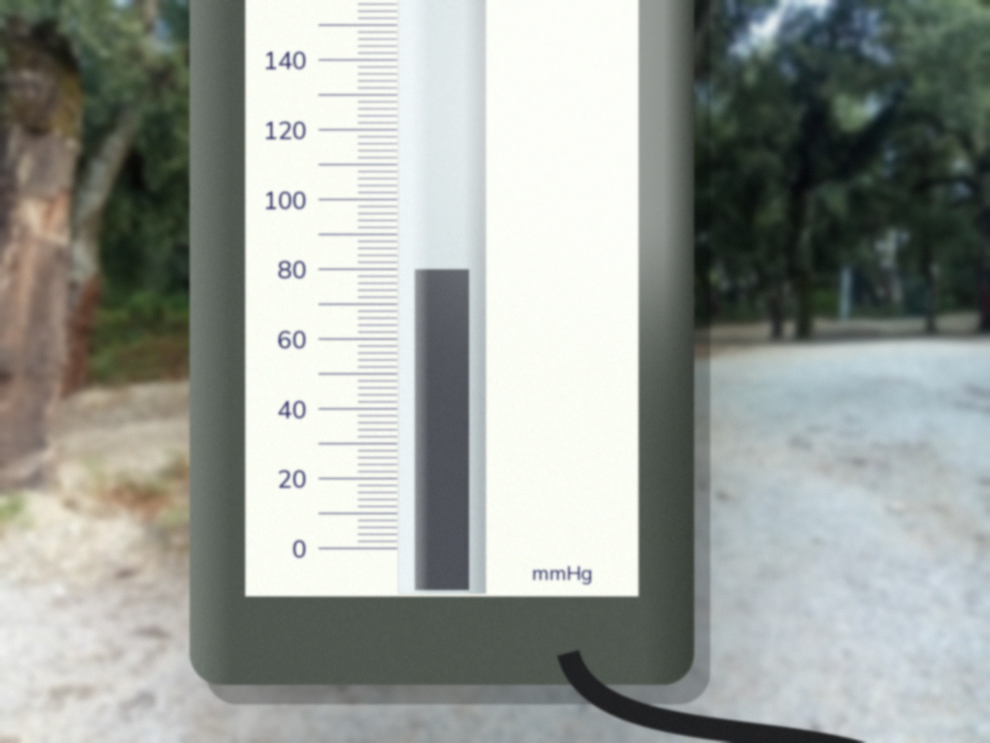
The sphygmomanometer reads {"value": 80, "unit": "mmHg"}
